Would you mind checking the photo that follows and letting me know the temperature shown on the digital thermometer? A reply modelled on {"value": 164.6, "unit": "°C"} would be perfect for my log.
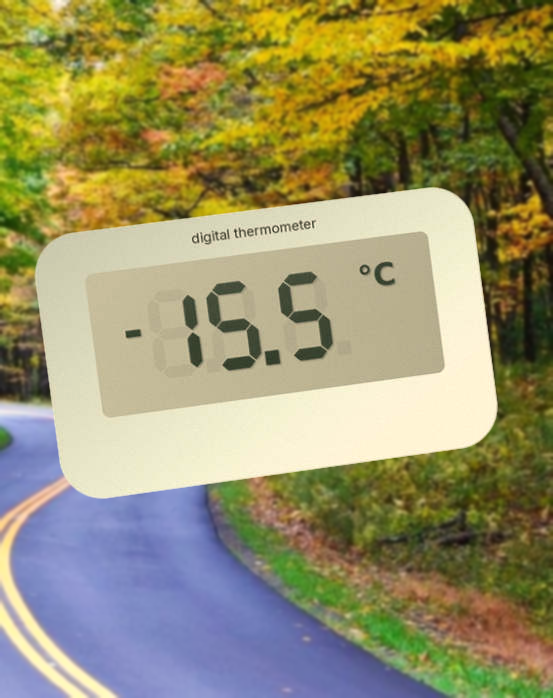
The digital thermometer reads {"value": -15.5, "unit": "°C"}
